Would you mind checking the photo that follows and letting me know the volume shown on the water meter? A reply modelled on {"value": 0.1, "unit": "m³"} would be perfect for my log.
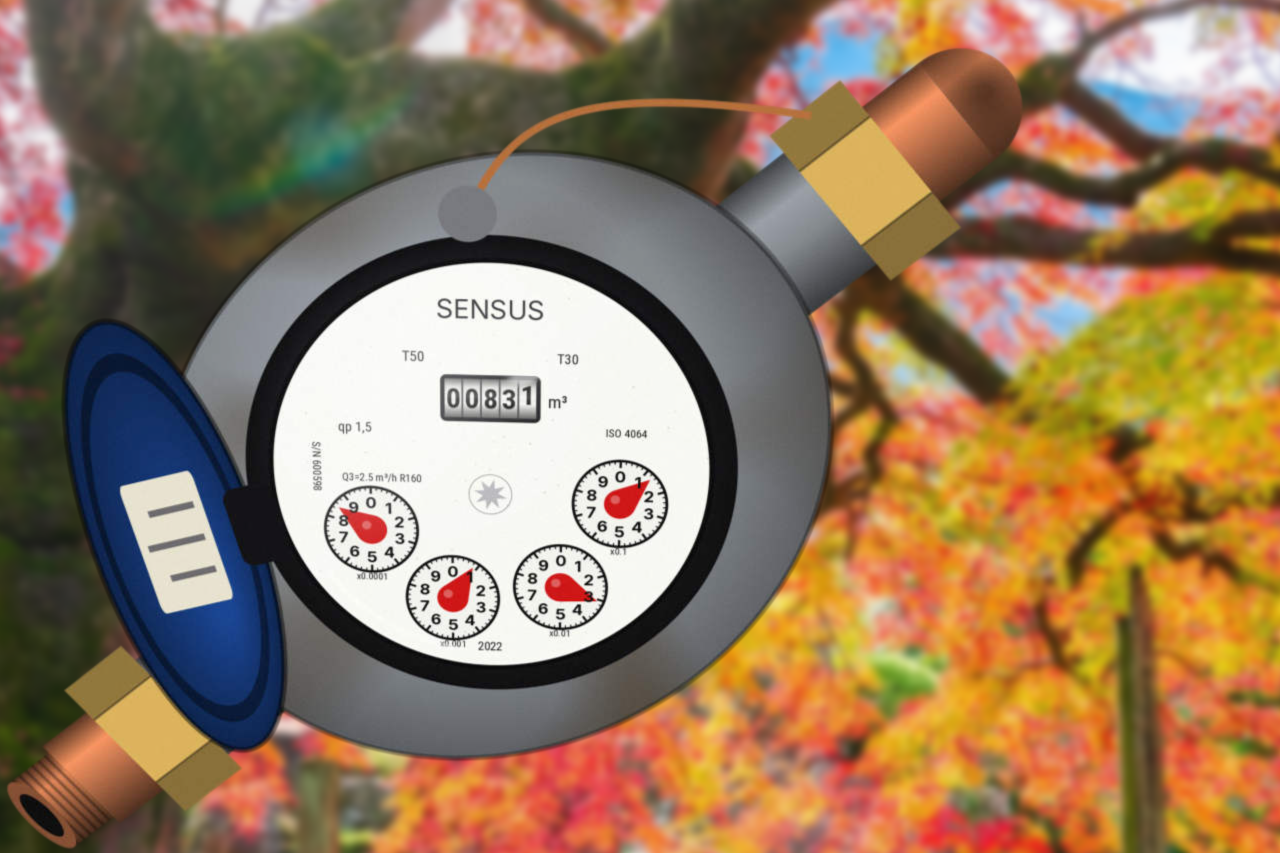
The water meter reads {"value": 831.1308, "unit": "m³"}
